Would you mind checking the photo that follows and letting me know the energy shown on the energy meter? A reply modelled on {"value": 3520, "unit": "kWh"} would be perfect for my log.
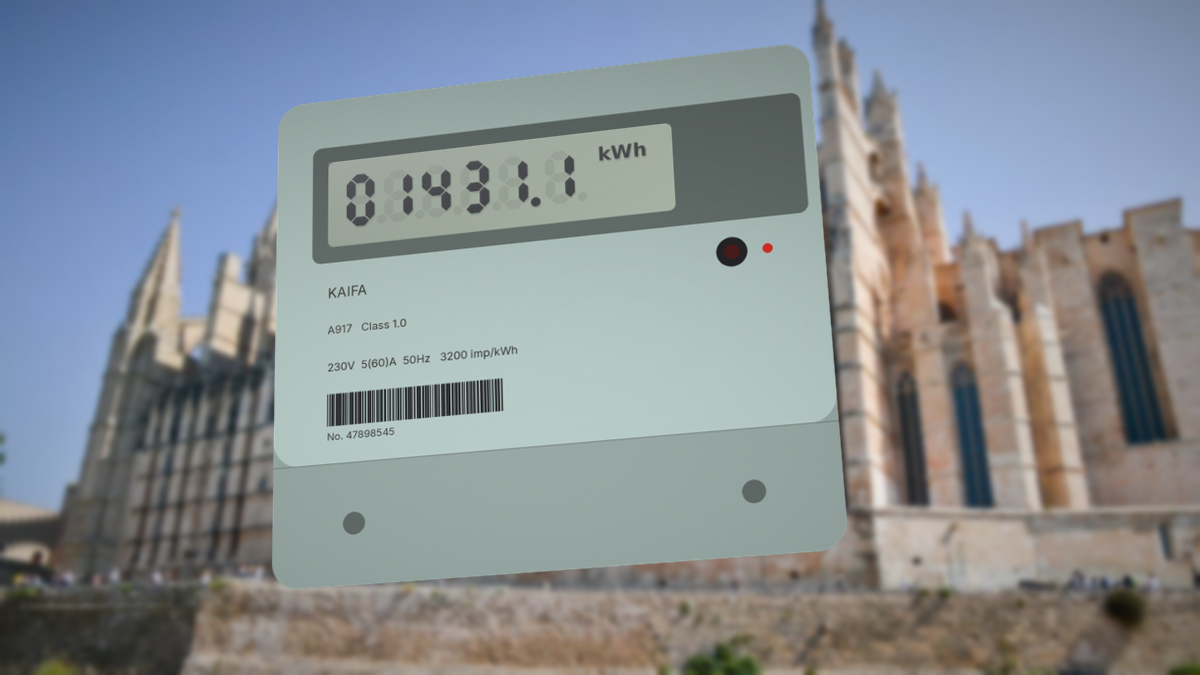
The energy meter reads {"value": 1431.1, "unit": "kWh"}
